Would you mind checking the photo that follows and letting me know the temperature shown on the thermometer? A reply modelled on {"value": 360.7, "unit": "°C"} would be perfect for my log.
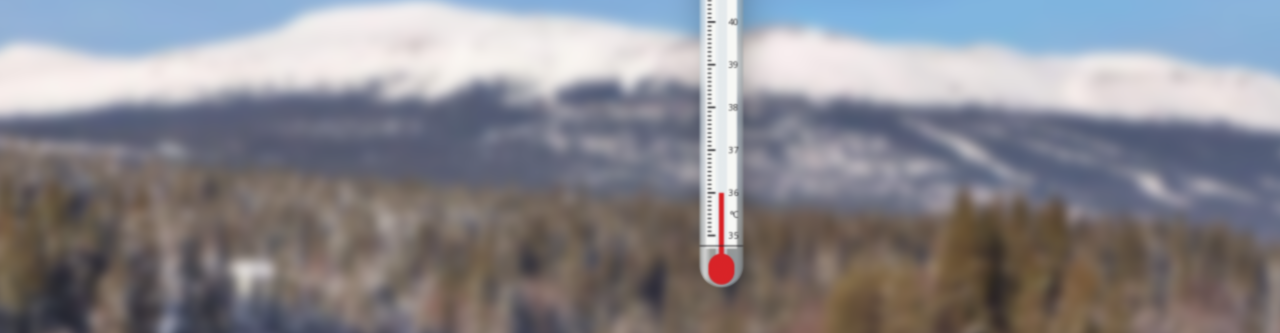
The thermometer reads {"value": 36, "unit": "°C"}
